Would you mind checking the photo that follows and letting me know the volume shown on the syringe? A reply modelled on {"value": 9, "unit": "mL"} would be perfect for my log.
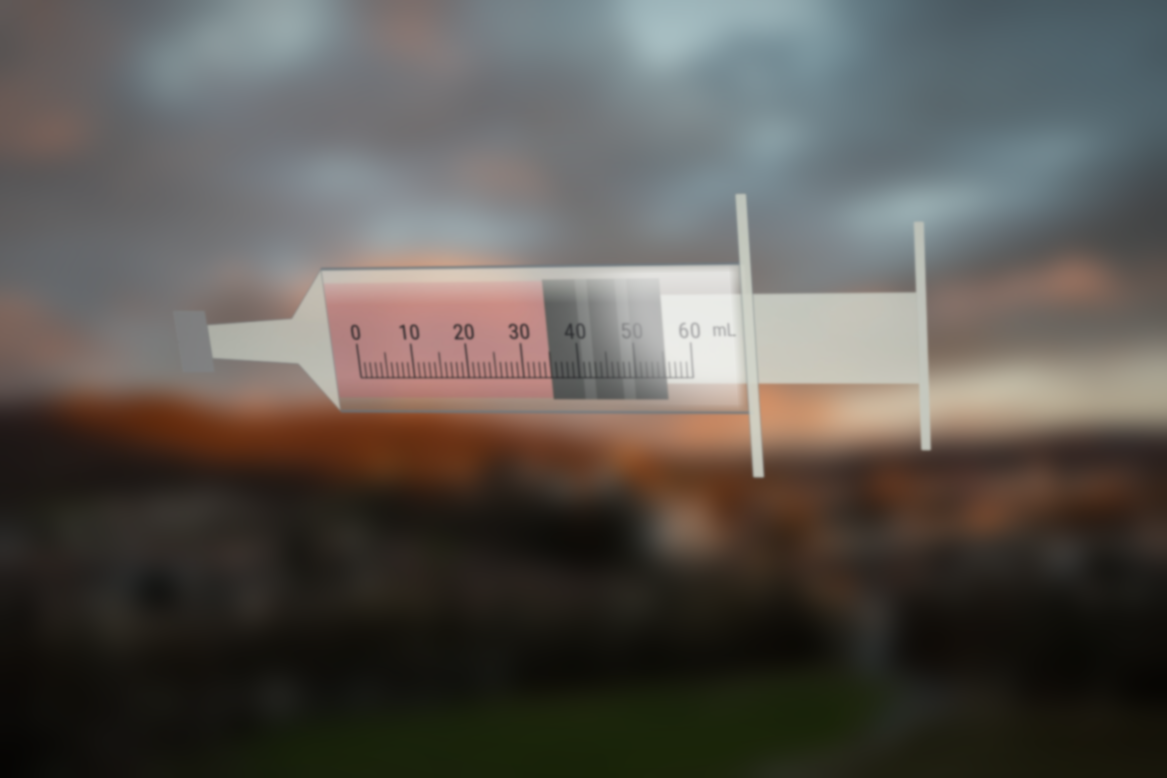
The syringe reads {"value": 35, "unit": "mL"}
